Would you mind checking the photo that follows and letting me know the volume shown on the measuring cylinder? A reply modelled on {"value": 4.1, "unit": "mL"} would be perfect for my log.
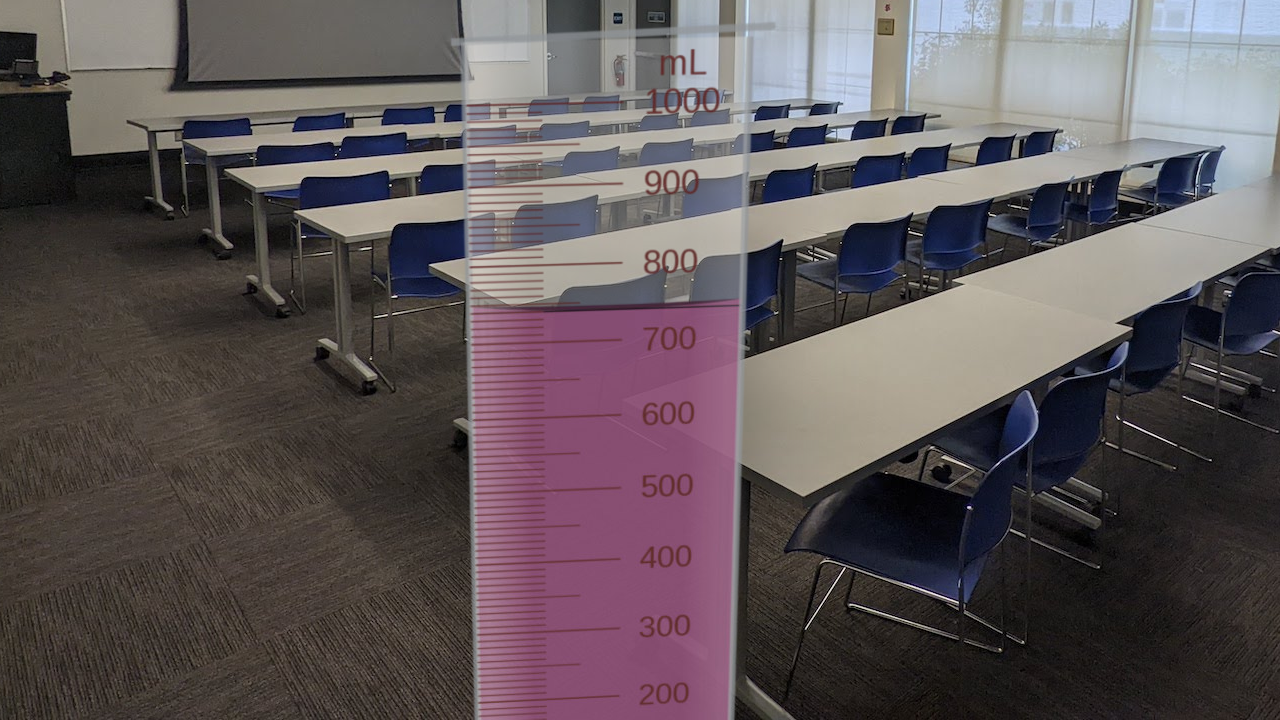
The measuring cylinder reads {"value": 740, "unit": "mL"}
